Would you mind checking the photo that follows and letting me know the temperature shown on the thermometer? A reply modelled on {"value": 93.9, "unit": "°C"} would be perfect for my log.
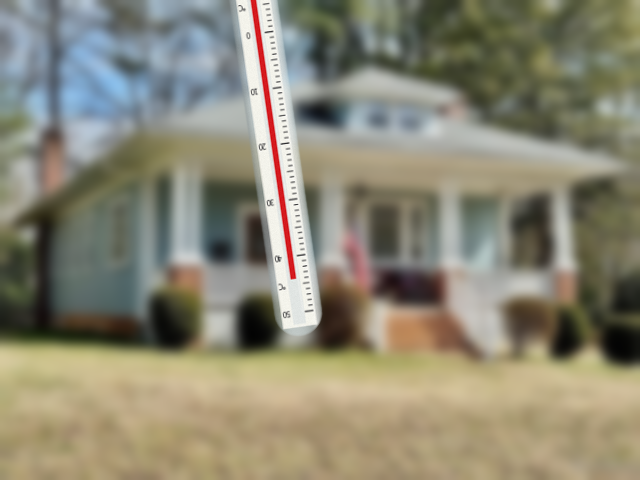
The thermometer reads {"value": 44, "unit": "°C"}
